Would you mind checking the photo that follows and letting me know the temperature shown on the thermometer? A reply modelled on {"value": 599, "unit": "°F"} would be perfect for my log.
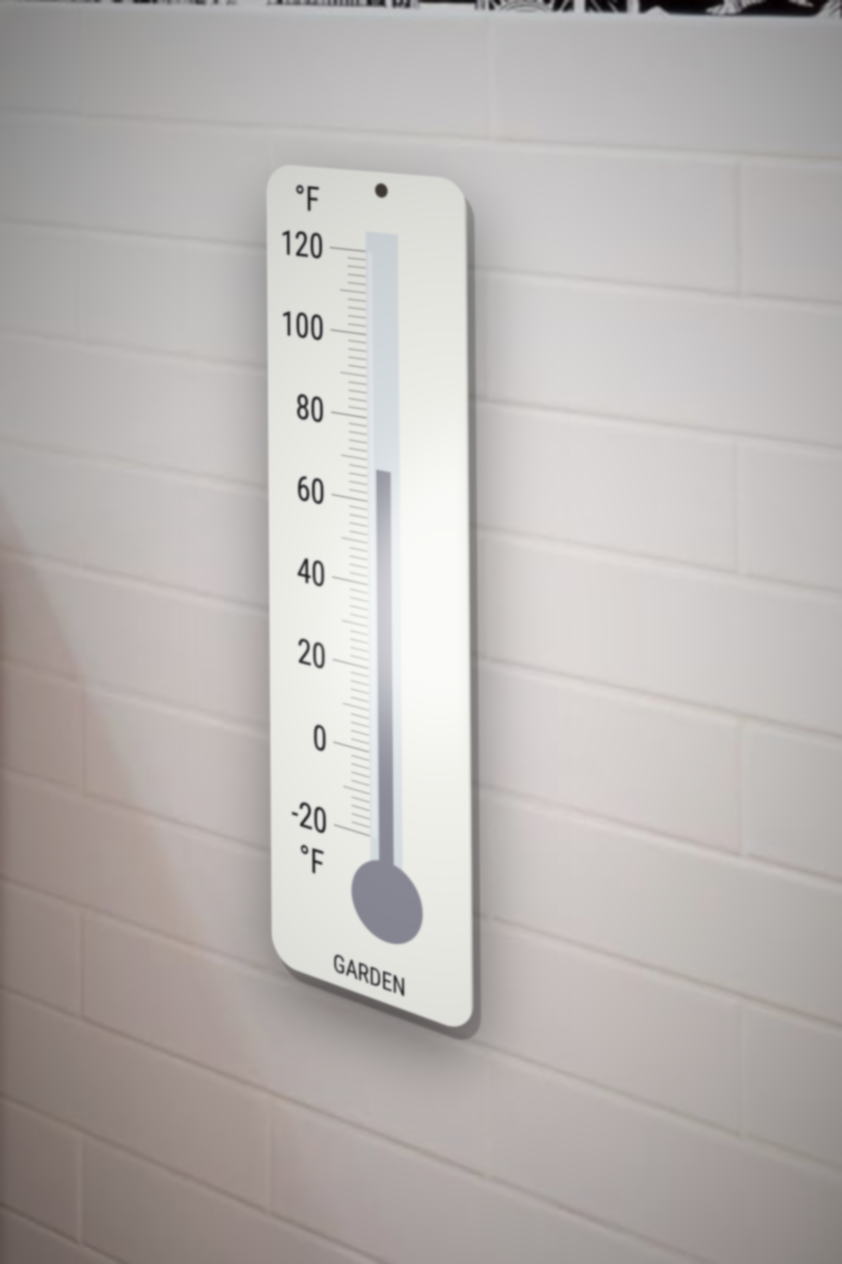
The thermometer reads {"value": 68, "unit": "°F"}
